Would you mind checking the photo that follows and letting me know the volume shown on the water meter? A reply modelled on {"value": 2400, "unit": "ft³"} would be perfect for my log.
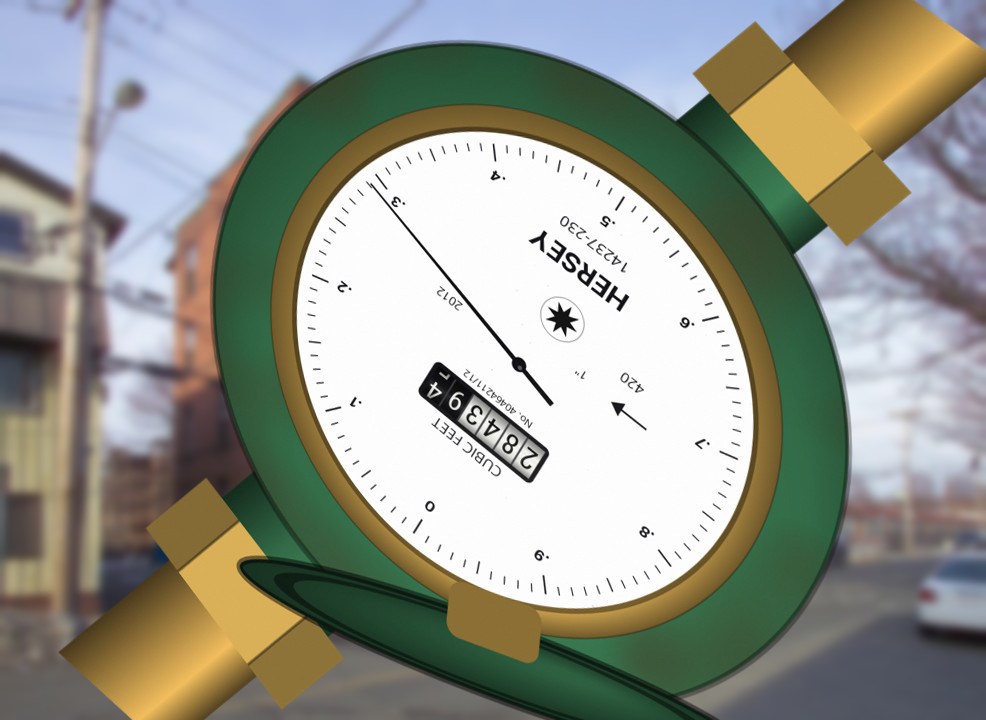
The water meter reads {"value": 284394.29, "unit": "ft³"}
